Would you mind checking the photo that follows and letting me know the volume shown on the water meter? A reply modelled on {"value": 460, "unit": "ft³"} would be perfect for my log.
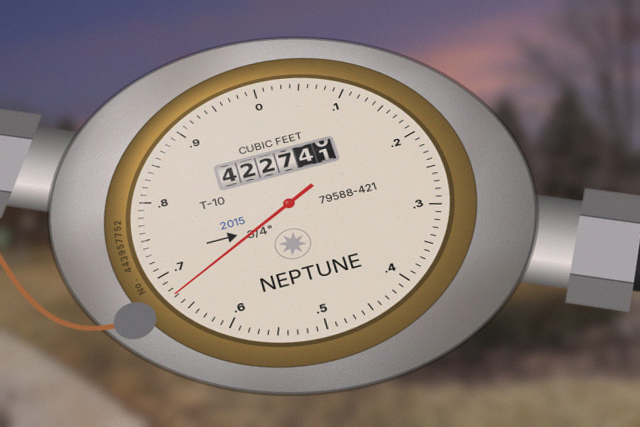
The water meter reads {"value": 422740.67, "unit": "ft³"}
